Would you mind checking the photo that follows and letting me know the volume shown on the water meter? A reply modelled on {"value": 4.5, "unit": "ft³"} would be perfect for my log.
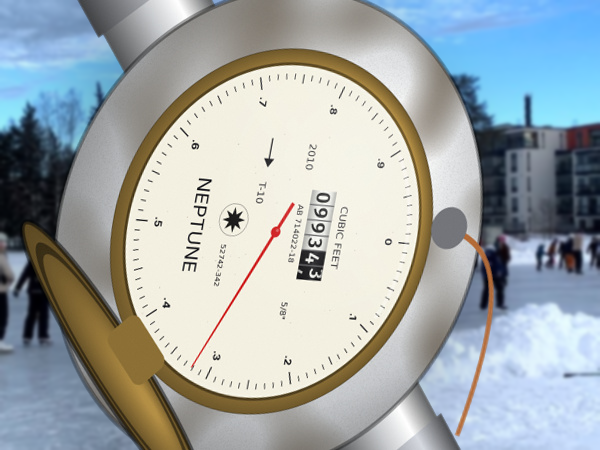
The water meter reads {"value": 99343.32, "unit": "ft³"}
